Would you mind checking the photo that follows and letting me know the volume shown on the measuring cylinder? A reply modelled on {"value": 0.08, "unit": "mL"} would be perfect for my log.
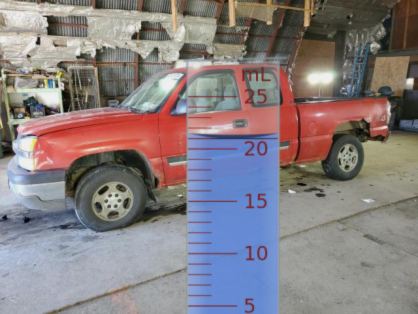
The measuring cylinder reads {"value": 21, "unit": "mL"}
